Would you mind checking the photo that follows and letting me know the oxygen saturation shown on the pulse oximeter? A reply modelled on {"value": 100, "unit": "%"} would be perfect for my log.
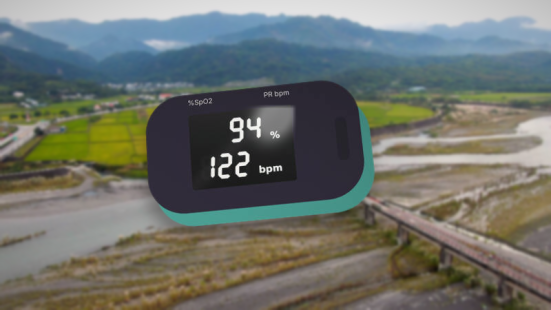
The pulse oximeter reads {"value": 94, "unit": "%"}
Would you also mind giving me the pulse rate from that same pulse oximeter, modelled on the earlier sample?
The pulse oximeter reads {"value": 122, "unit": "bpm"}
